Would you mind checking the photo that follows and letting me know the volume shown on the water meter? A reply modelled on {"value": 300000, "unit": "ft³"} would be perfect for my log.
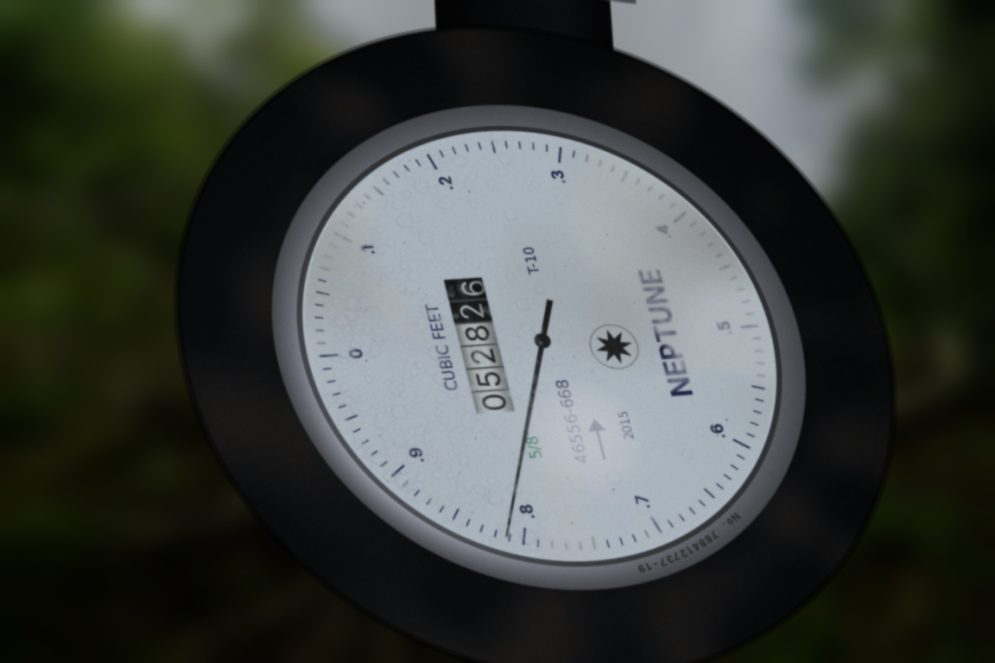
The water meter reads {"value": 52825.81, "unit": "ft³"}
